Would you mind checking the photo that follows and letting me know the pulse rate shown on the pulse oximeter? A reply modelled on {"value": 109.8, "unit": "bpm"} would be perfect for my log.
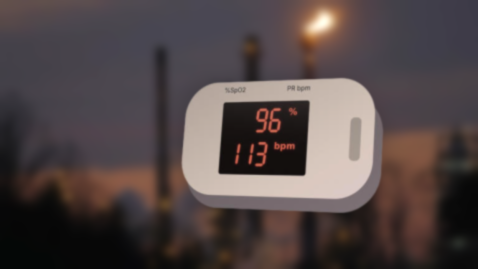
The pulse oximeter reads {"value": 113, "unit": "bpm"}
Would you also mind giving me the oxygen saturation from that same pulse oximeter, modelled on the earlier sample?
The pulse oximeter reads {"value": 96, "unit": "%"}
